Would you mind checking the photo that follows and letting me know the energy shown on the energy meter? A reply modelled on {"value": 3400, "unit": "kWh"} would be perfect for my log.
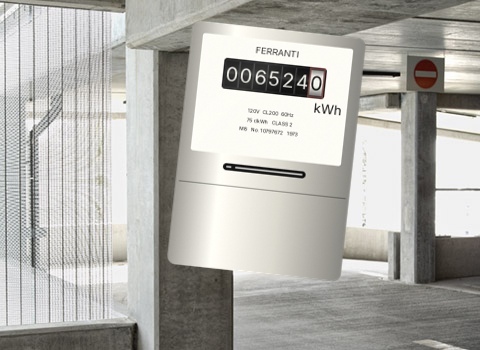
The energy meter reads {"value": 6524.0, "unit": "kWh"}
